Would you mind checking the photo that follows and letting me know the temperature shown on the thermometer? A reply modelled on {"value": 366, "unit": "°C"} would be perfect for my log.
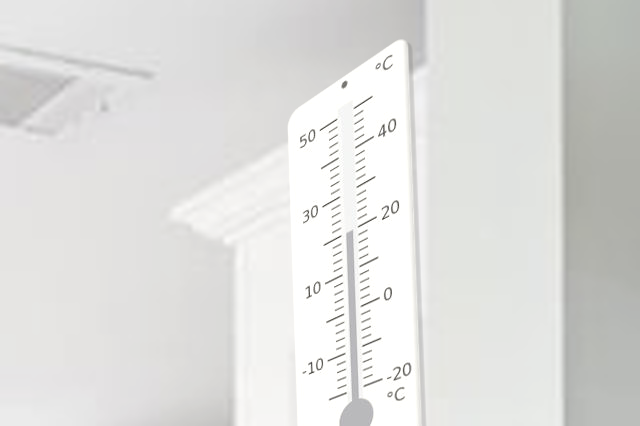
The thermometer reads {"value": 20, "unit": "°C"}
